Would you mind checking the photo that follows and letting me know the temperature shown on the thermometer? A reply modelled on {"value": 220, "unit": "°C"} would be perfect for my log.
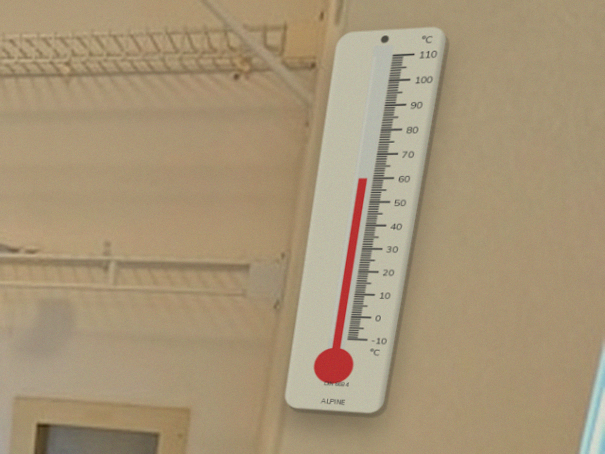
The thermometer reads {"value": 60, "unit": "°C"}
